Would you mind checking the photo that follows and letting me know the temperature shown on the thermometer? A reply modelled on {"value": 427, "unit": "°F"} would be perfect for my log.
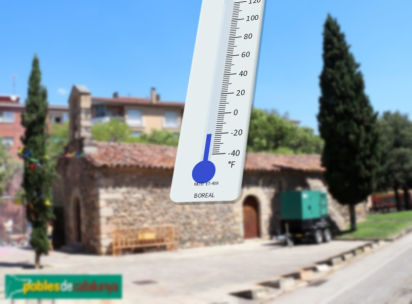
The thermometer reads {"value": -20, "unit": "°F"}
